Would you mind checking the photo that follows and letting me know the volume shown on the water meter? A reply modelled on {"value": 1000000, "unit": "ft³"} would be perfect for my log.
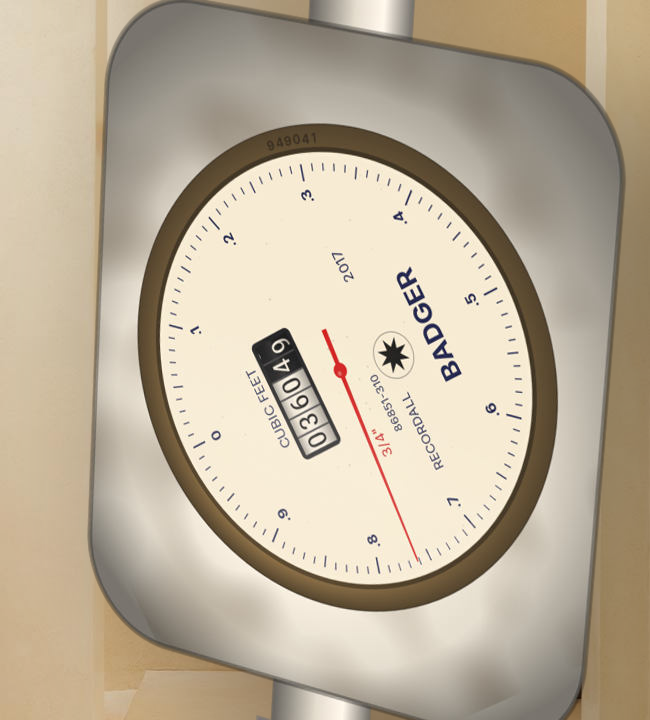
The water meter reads {"value": 36048.76, "unit": "ft³"}
